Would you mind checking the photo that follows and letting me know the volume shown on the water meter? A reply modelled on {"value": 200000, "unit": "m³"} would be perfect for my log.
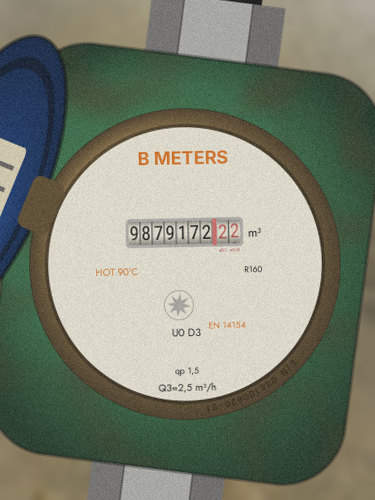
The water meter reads {"value": 9879172.22, "unit": "m³"}
